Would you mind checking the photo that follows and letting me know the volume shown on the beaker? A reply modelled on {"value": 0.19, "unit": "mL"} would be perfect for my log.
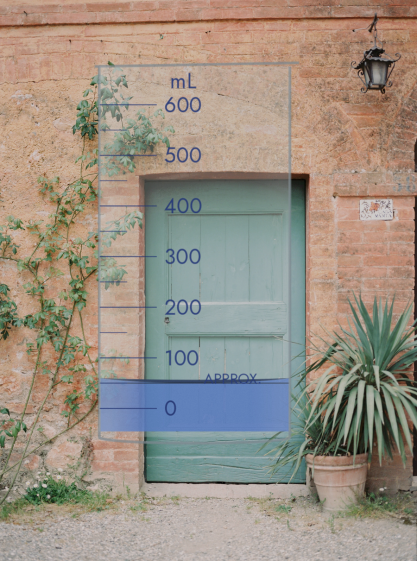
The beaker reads {"value": 50, "unit": "mL"}
